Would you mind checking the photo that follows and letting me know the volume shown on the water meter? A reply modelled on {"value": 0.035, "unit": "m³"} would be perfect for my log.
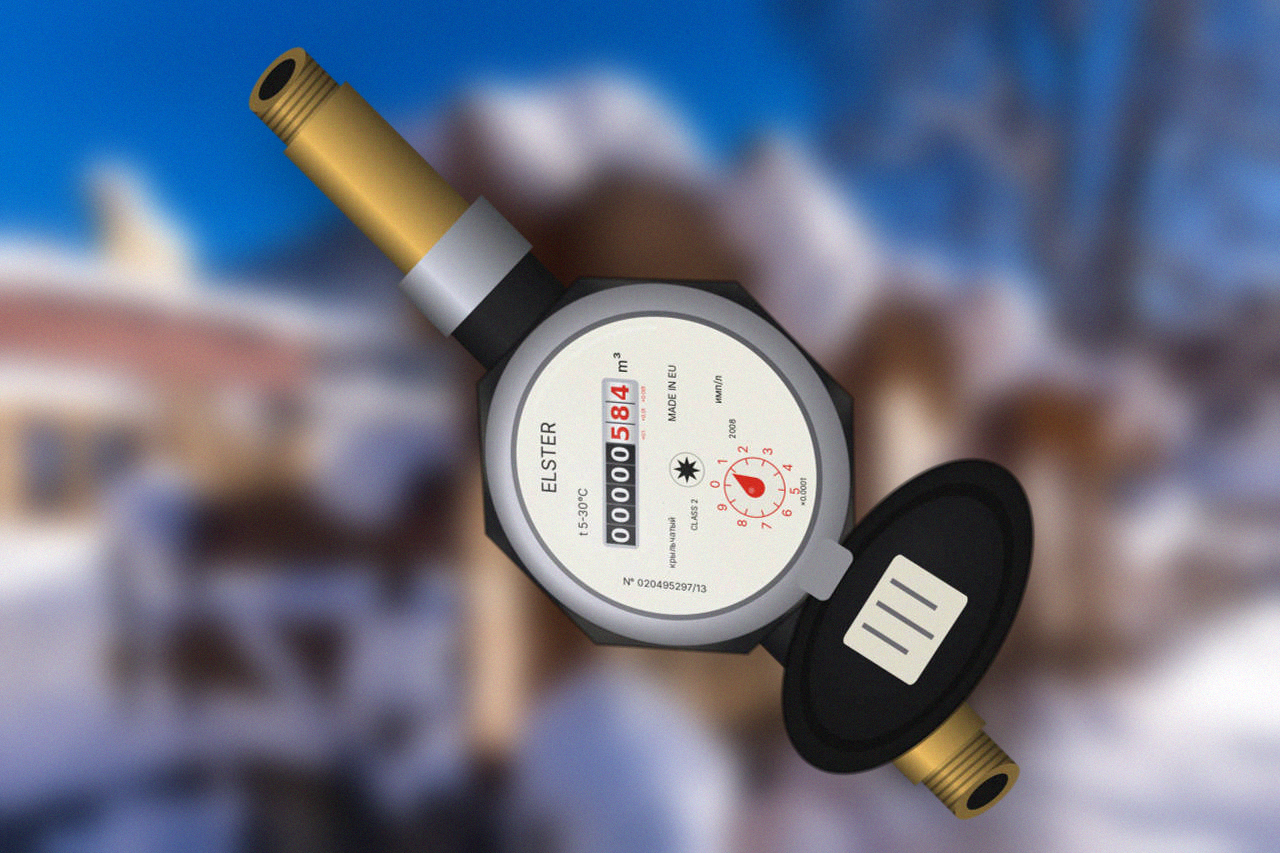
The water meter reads {"value": 0.5840, "unit": "m³"}
